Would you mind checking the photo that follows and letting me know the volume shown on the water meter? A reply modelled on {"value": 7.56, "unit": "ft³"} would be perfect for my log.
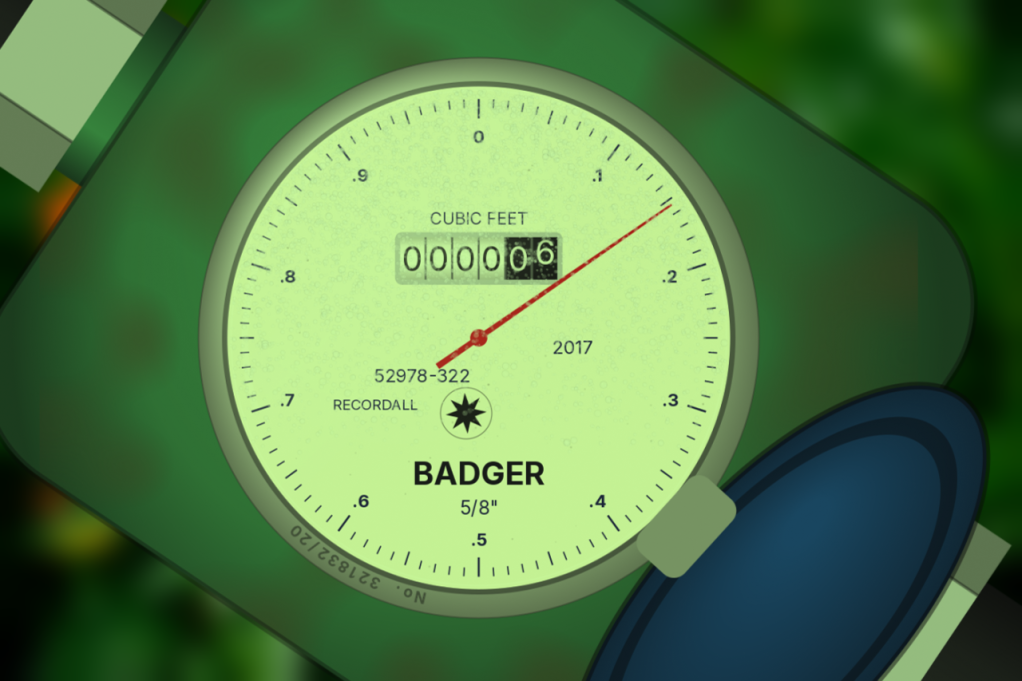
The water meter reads {"value": 6.15, "unit": "ft³"}
